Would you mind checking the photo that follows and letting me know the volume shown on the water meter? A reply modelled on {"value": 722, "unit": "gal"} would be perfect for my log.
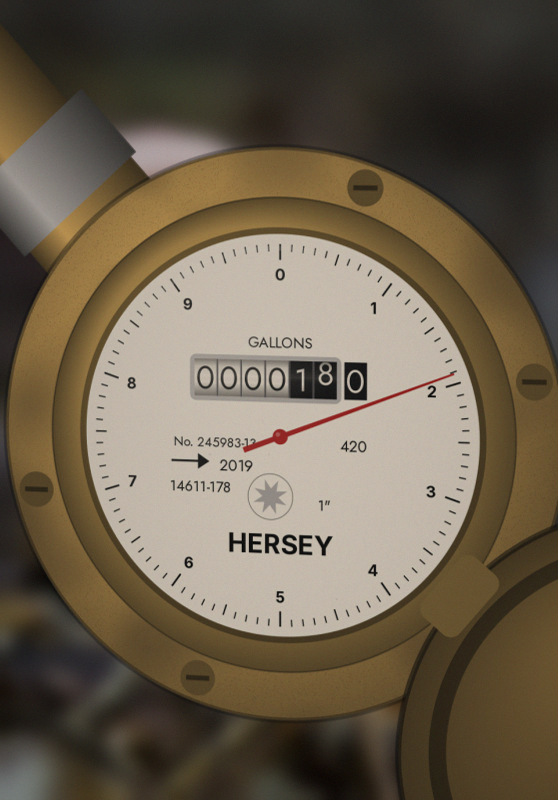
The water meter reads {"value": 181.9, "unit": "gal"}
